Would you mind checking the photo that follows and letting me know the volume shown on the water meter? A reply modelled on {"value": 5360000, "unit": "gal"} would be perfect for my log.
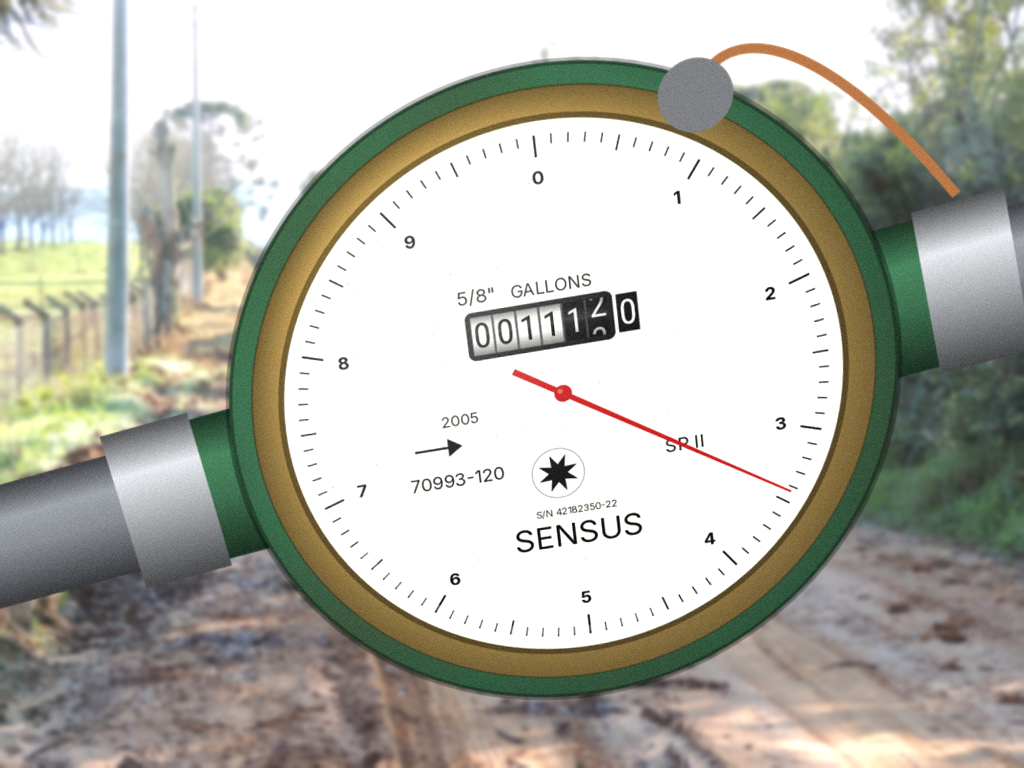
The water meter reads {"value": 11123.4, "unit": "gal"}
